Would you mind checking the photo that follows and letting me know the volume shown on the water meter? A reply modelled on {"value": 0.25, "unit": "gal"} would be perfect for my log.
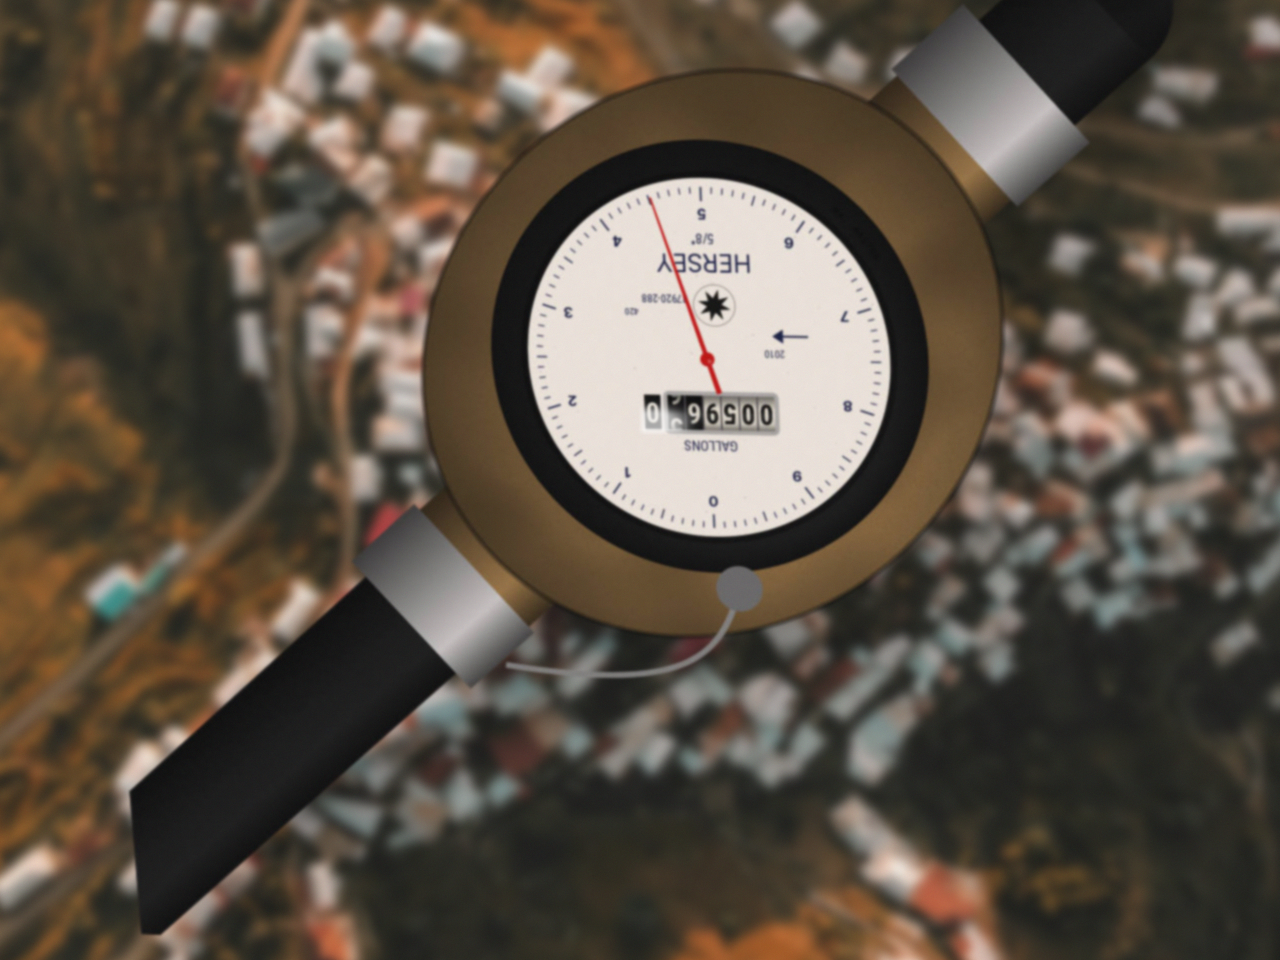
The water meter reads {"value": 59654.5, "unit": "gal"}
